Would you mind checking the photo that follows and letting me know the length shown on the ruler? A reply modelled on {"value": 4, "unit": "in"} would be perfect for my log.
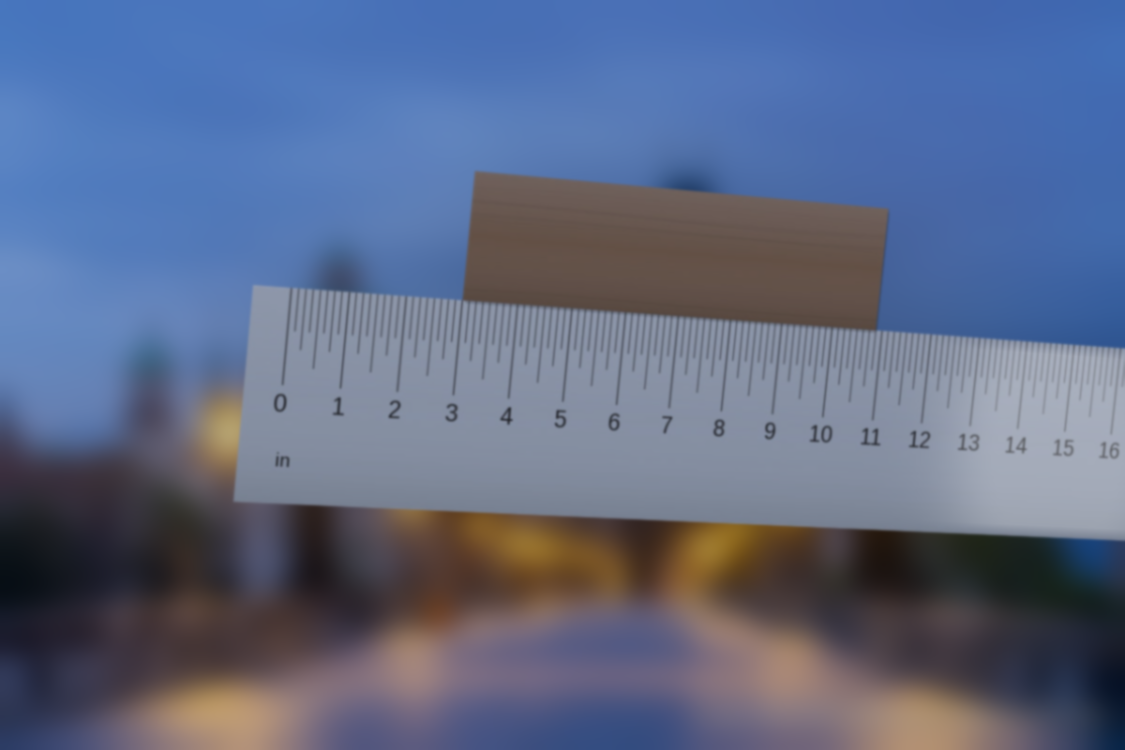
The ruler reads {"value": 7.875, "unit": "in"}
